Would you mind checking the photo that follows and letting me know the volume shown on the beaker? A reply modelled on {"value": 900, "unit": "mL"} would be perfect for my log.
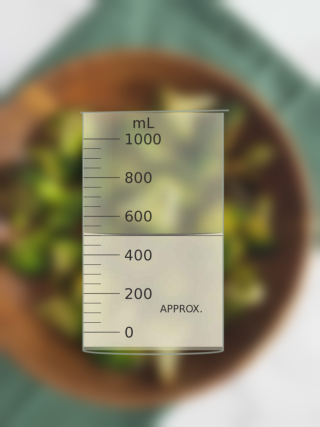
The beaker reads {"value": 500, "unit": "mL"}
